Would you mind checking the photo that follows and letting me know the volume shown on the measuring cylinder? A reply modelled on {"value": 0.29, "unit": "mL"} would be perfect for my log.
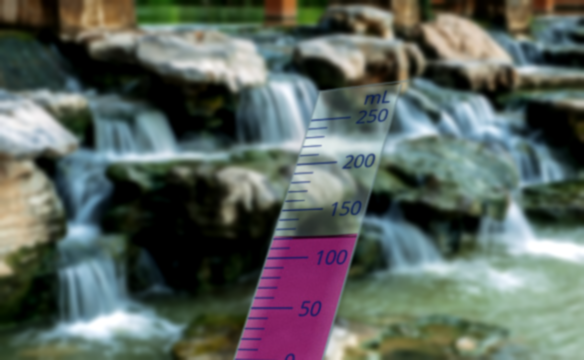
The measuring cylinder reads {"value": 120, "unit": "mL"}
